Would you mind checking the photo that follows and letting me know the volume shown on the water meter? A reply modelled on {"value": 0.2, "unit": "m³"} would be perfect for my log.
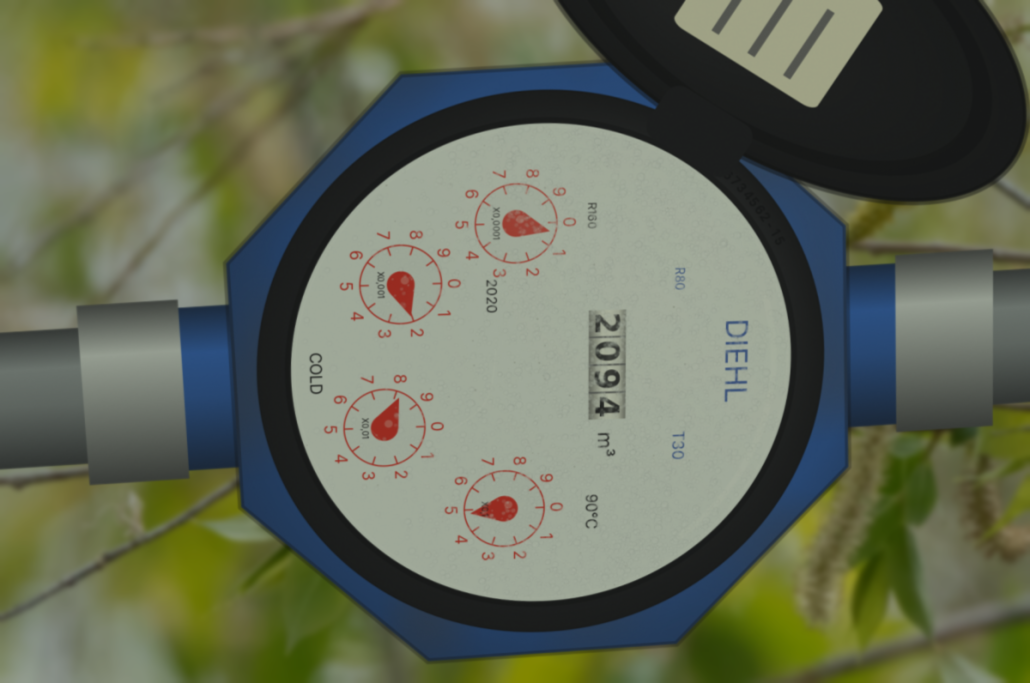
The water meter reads {"value": 2094.4820, "unit": "m³"}
